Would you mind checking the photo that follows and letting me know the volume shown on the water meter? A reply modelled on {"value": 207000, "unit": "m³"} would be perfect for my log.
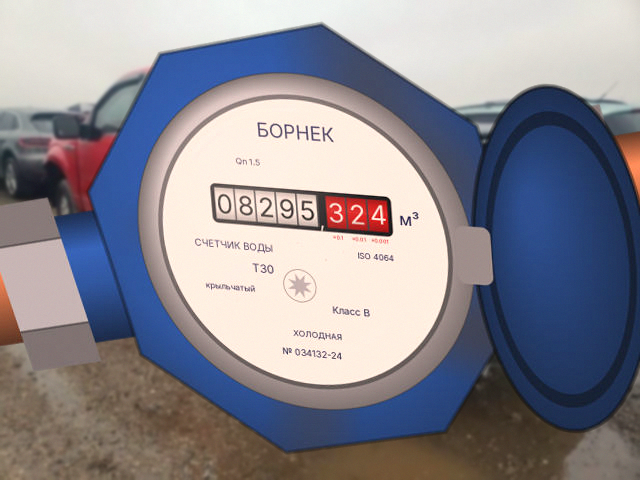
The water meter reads {"value": 8295.324, "unit": "m³"}
